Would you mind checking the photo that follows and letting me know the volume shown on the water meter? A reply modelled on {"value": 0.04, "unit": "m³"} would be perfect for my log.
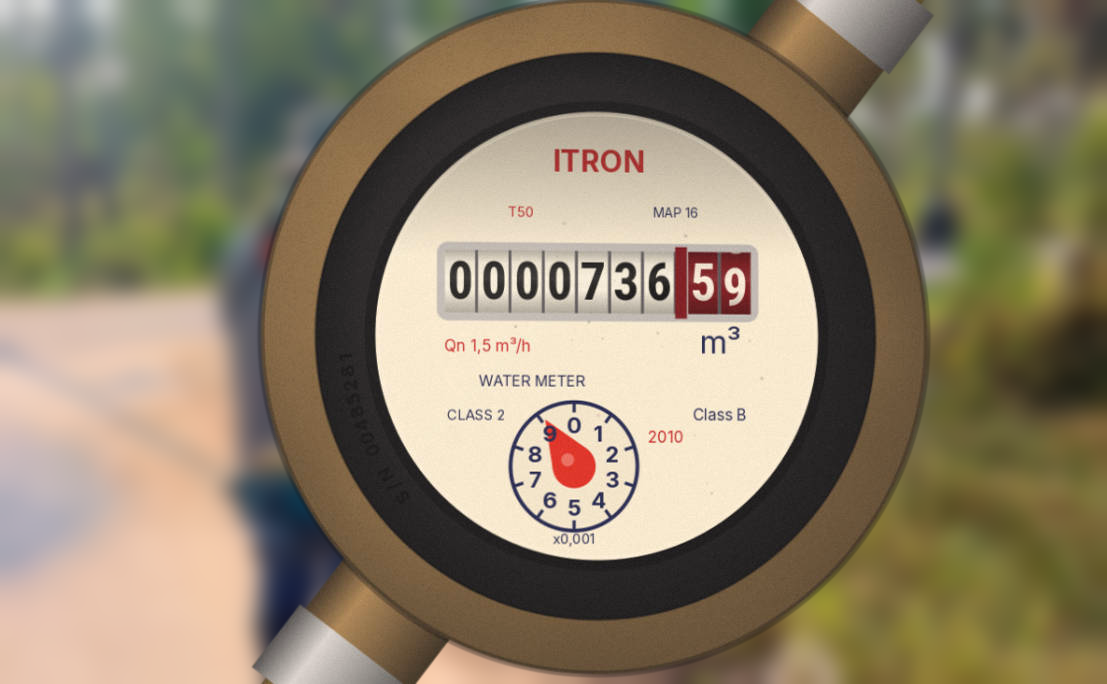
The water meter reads {"value": 736.589, "unit": "m³"}
